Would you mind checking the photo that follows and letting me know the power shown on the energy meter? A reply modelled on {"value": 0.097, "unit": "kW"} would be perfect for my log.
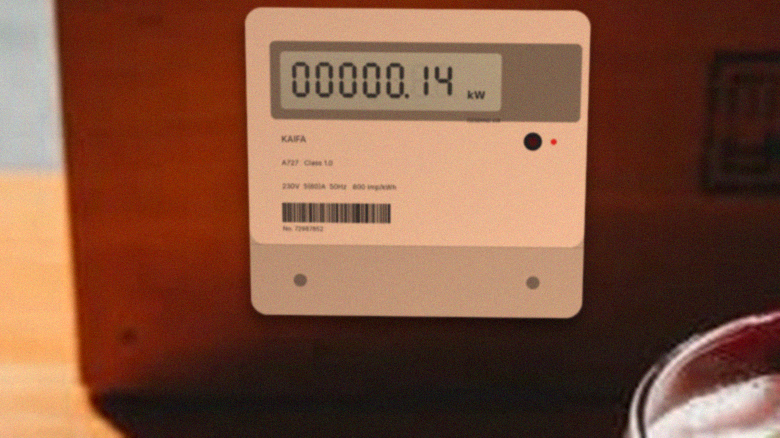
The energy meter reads {"value": 0.14, "unit": "kW"}
